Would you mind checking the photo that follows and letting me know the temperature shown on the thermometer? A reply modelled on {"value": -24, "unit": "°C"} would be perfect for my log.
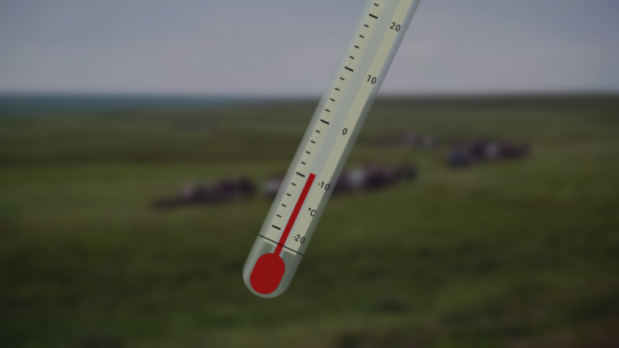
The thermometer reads {"value": -9, "unit": "°C"}
